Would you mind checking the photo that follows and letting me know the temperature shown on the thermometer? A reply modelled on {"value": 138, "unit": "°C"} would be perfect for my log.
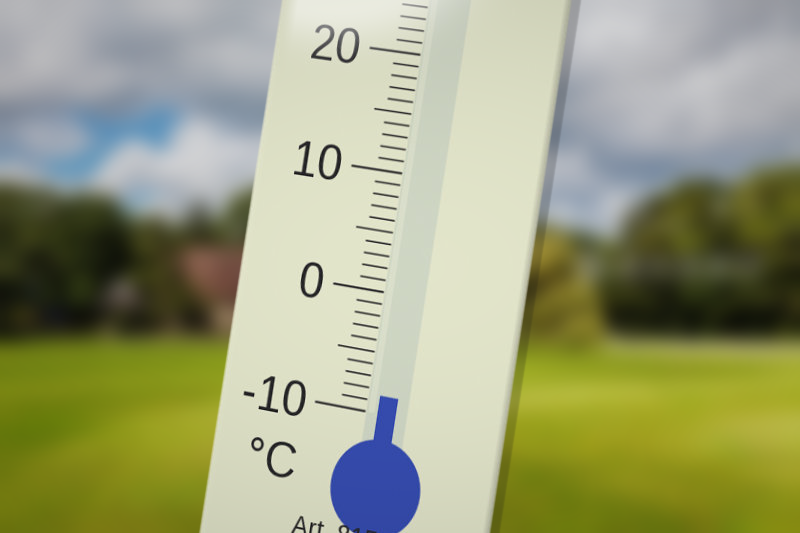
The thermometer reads {"value": -8.5, "unit": "°C"}
